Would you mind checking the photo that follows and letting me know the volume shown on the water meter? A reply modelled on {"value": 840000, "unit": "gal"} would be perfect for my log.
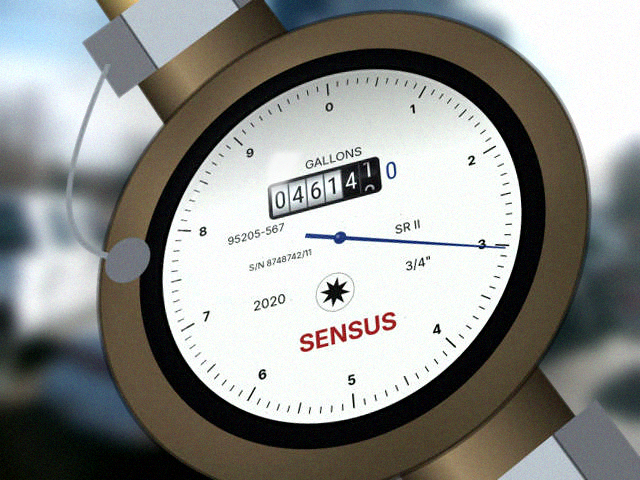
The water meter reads {"value": 461413.0, "unit": "gal"}
